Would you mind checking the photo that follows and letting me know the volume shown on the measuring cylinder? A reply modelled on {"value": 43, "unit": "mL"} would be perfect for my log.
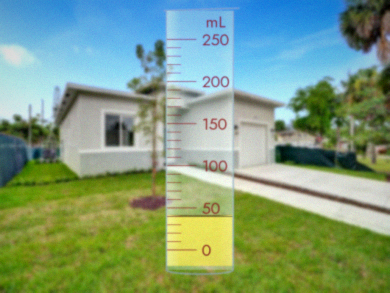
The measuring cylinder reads {"value": 40, "unit": "mL"}
